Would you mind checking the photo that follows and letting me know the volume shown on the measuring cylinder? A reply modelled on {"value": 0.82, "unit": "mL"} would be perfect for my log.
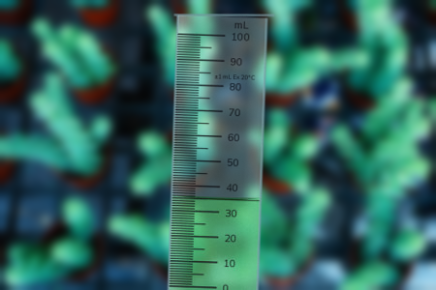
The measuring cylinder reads {"value": 35, "unit": "mL"}
